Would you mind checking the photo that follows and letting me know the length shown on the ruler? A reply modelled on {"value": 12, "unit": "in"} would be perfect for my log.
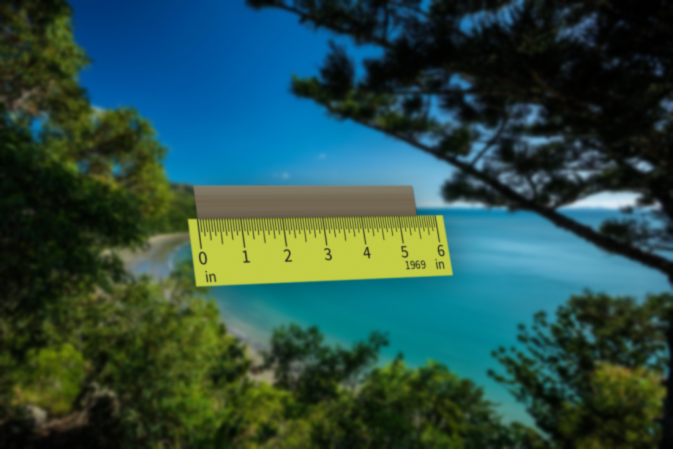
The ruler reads {"value": 5.5, "unit": "in"}
